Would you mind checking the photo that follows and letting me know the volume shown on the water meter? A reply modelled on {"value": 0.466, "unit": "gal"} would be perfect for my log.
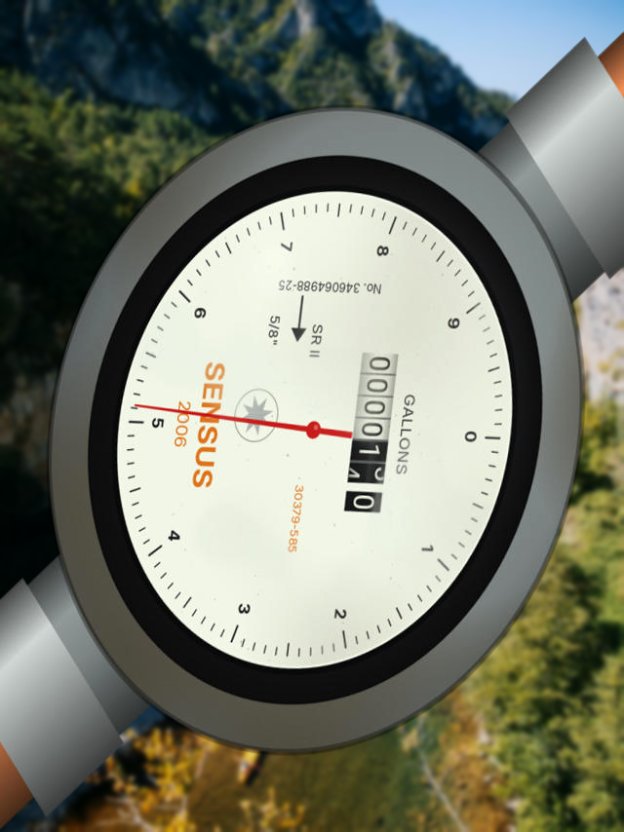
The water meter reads {"value": 135.1, "unit": "gal"}
